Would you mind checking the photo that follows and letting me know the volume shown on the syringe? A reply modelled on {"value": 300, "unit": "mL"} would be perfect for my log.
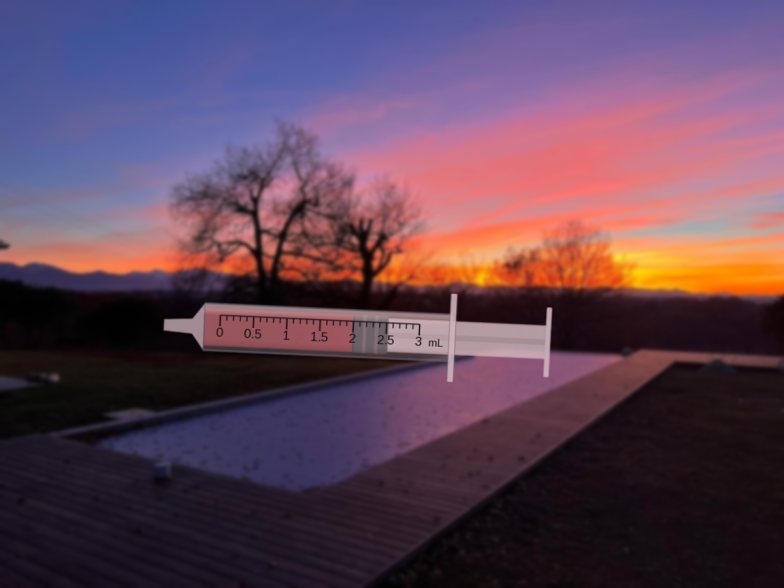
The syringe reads {"value": 2, "unit": "mL"}
